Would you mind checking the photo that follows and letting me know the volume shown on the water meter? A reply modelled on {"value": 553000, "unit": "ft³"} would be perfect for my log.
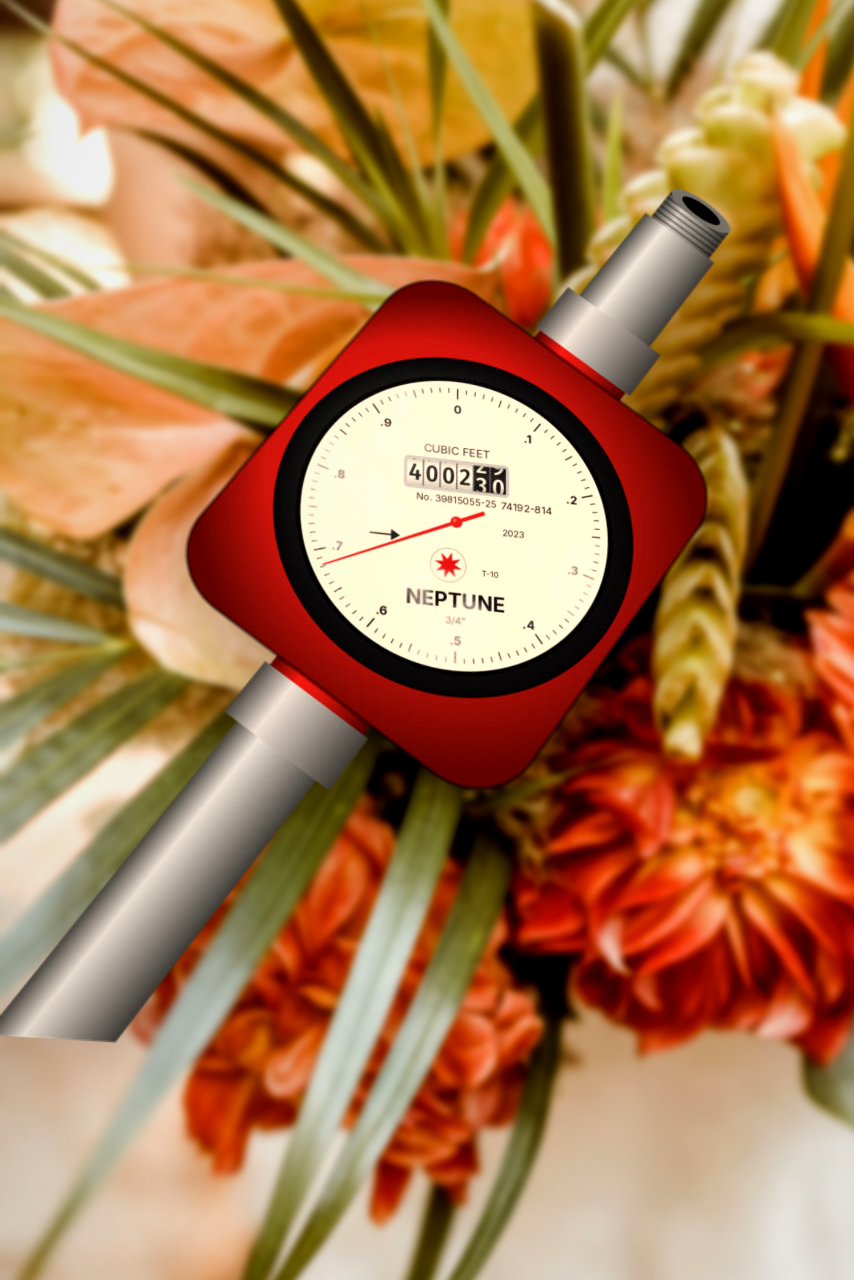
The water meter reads {"value": 400229.68, "unit": "ft³"}
